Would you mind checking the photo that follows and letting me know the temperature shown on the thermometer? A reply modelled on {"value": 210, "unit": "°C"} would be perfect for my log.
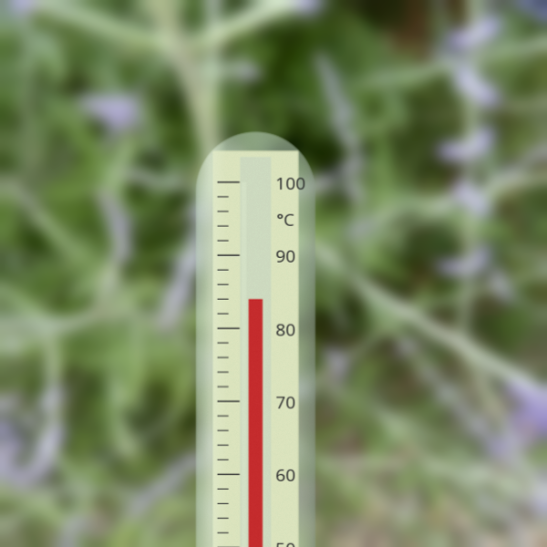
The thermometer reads {"value": 84, "unit": "°C"}
